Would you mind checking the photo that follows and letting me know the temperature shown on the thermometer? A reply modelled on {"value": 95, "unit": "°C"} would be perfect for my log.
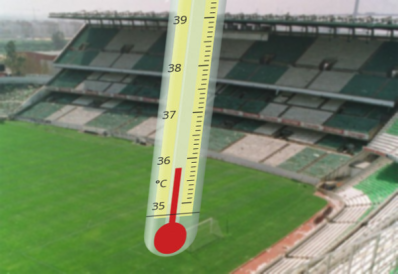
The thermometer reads {"value": 35.8, "unit": "°C"}
